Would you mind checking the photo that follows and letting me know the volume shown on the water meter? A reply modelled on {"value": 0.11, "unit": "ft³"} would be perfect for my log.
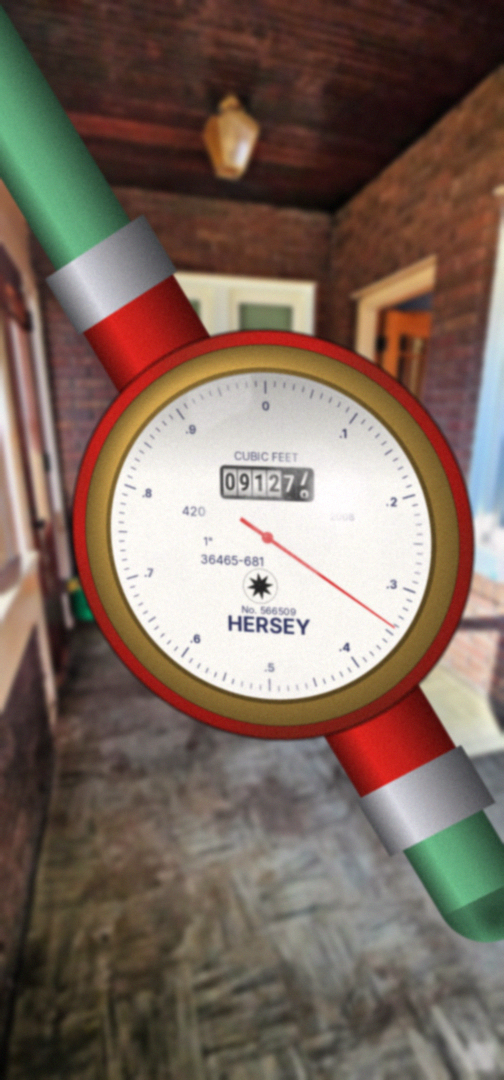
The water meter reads {"value": 91277.34, "unit": "ft³"}
